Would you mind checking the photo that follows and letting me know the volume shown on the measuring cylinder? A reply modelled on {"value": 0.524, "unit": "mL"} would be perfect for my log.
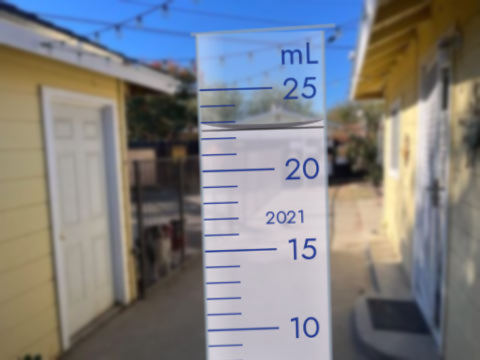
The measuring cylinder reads {"value": 22.5, "unit": "mL"}
